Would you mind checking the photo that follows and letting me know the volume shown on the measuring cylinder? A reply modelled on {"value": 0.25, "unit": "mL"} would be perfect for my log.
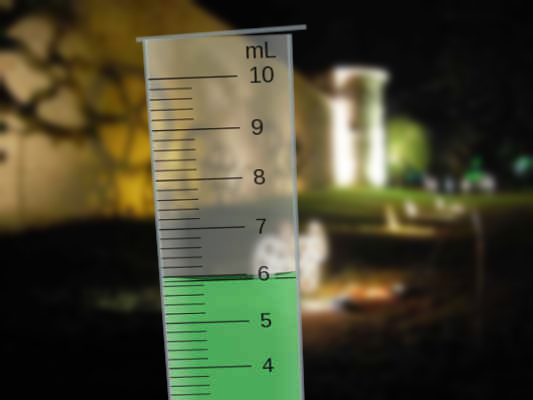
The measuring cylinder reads {"value": 5.9, "unit": "mL"}
